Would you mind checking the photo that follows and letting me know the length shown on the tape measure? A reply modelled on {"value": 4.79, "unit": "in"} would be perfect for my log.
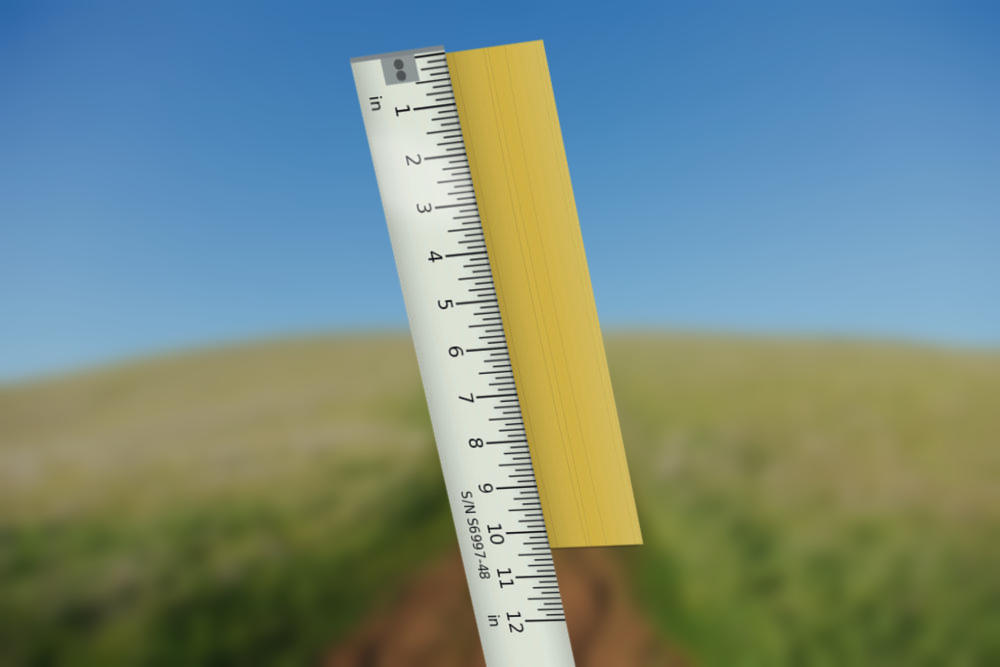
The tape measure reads {"value": 10.375, "unit": "in"}
